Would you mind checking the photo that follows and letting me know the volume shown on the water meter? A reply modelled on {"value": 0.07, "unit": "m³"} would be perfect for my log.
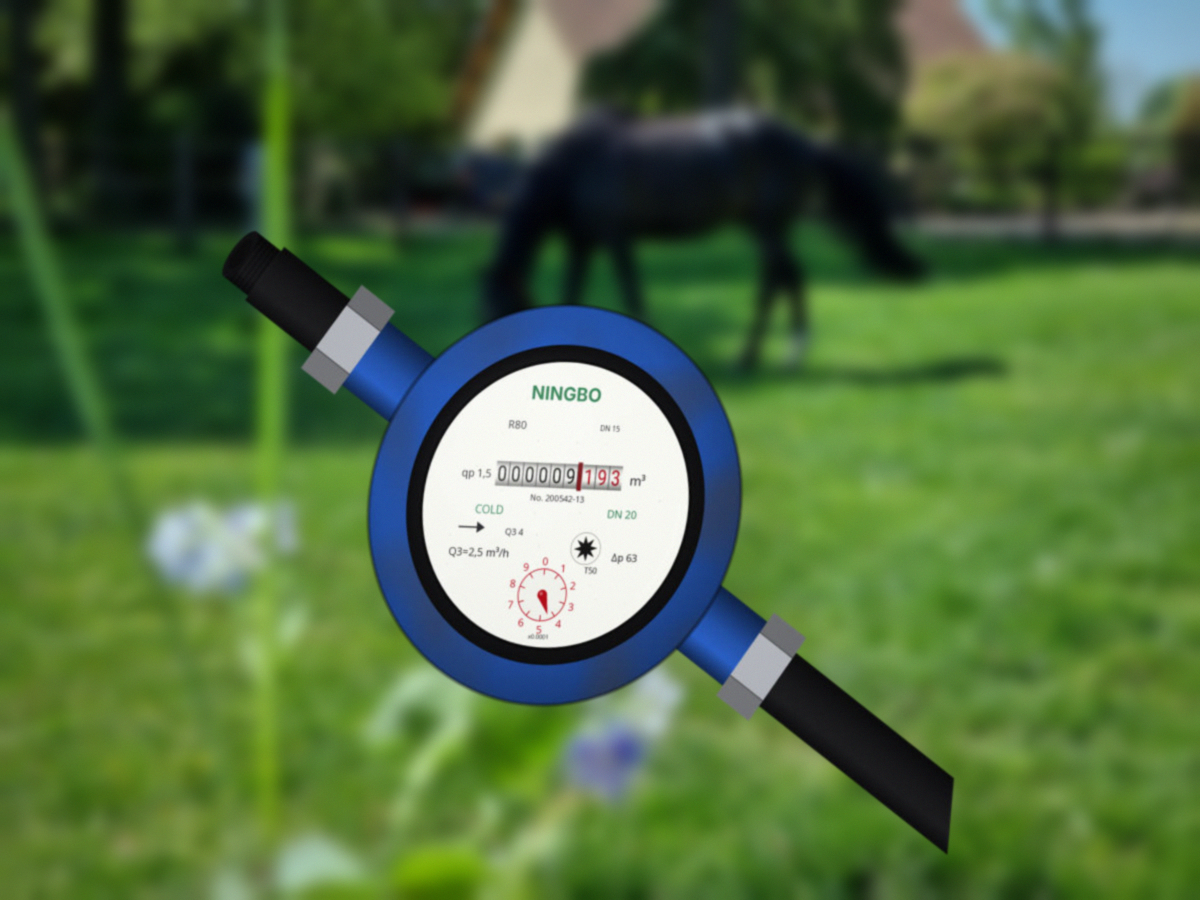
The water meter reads {"value": 9.1934, "unit": "m³"}
